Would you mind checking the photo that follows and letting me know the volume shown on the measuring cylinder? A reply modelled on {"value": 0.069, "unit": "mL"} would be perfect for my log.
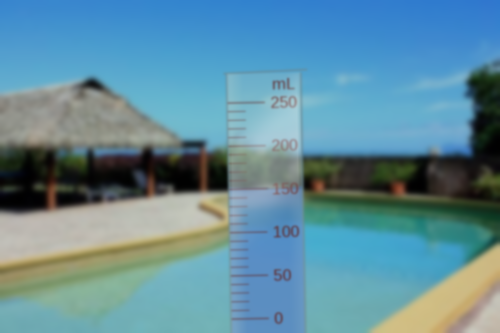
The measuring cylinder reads {"value": 150, "unit": "mL"}
